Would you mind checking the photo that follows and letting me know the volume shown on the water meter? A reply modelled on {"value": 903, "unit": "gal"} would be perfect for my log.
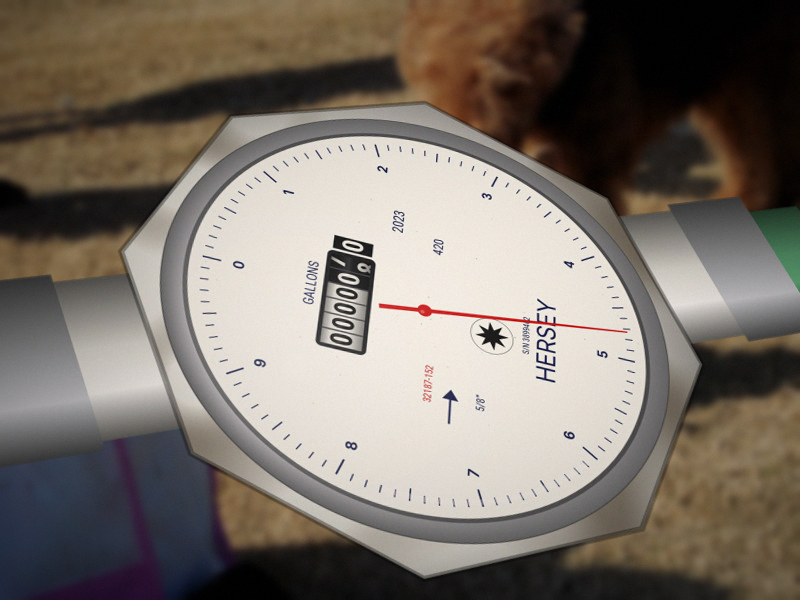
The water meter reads {"value": 74.7, "unit": "gal"}
